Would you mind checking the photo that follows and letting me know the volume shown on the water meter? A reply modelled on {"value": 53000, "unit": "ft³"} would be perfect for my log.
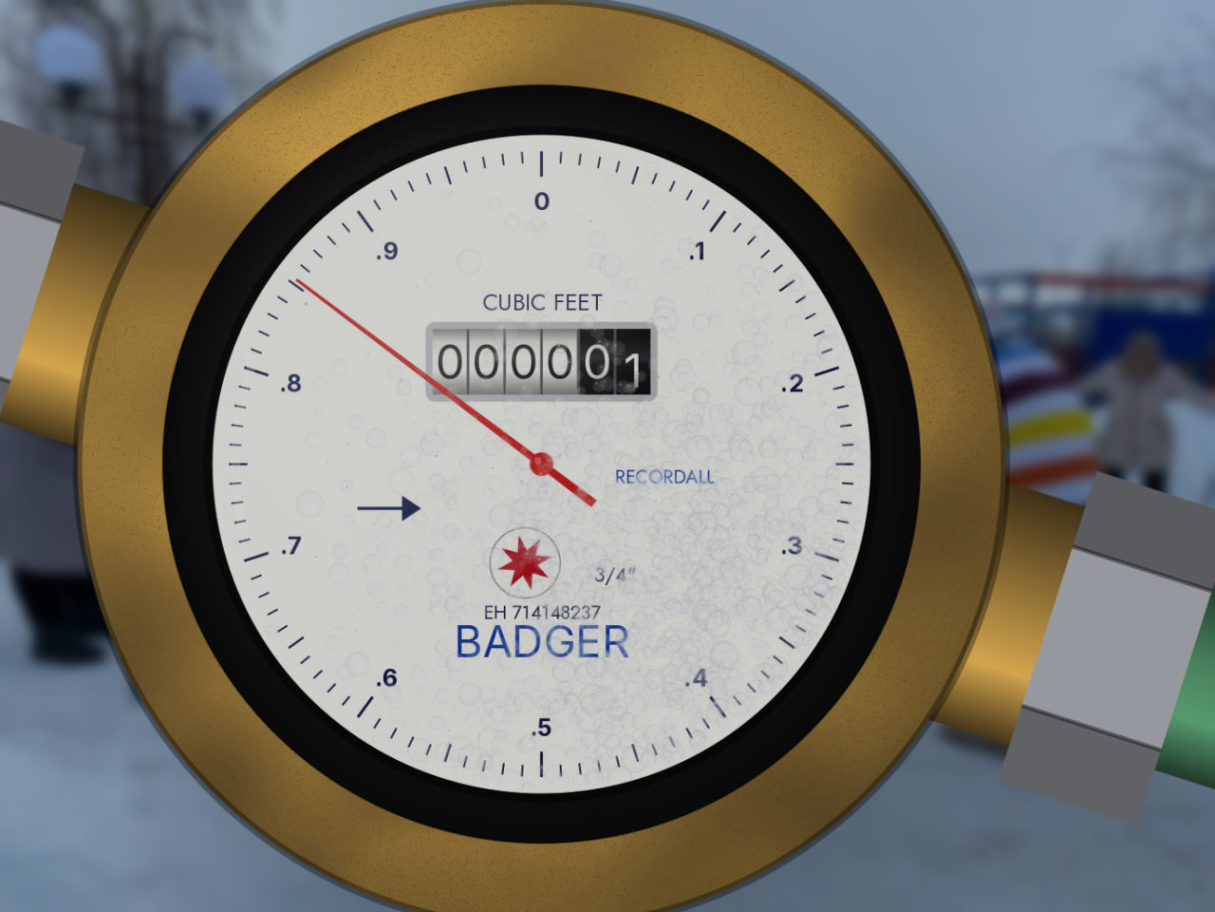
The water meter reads {"value": 0.85, "unit": "ft³"}
